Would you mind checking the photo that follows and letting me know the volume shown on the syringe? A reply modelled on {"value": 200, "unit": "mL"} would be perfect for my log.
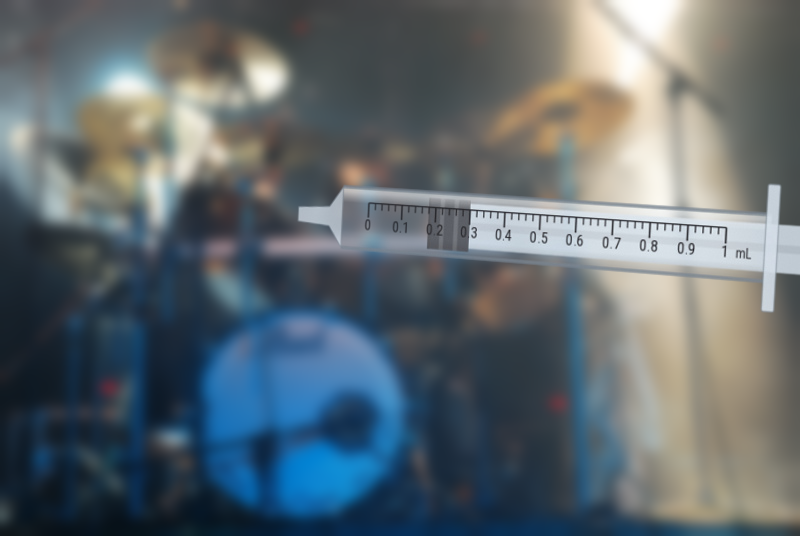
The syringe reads {"value": 0.18, "unit": "mL"}
